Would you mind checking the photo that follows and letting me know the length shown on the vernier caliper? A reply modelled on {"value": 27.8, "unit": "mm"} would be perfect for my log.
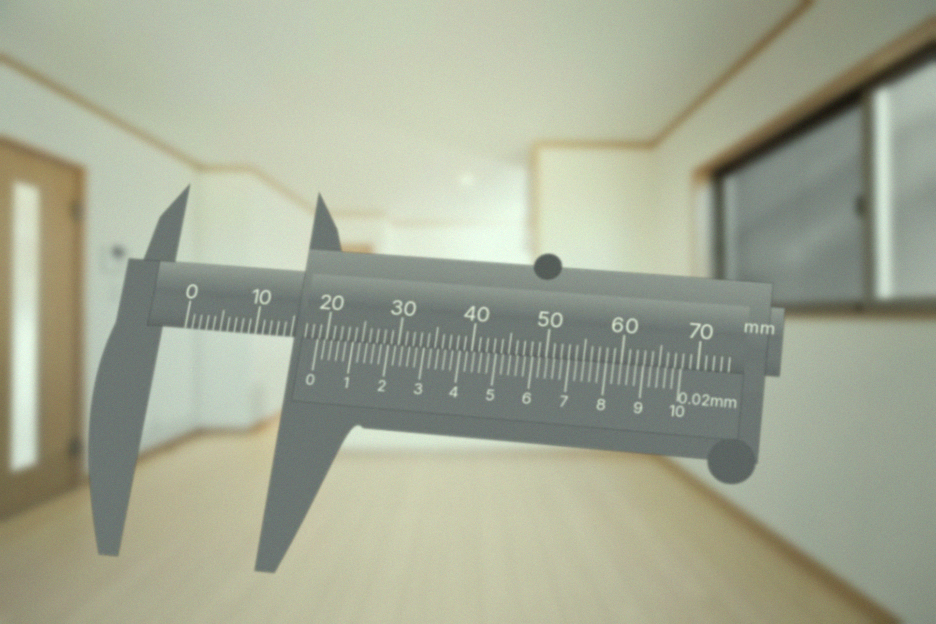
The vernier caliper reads {"value": 18.8, "unit": "mm"}
